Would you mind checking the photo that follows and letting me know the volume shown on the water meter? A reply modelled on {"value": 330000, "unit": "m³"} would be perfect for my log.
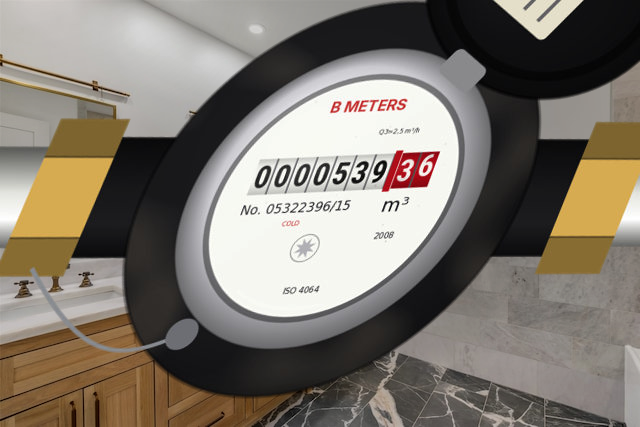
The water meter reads {"value": 539.36, "unit": "m³"}
